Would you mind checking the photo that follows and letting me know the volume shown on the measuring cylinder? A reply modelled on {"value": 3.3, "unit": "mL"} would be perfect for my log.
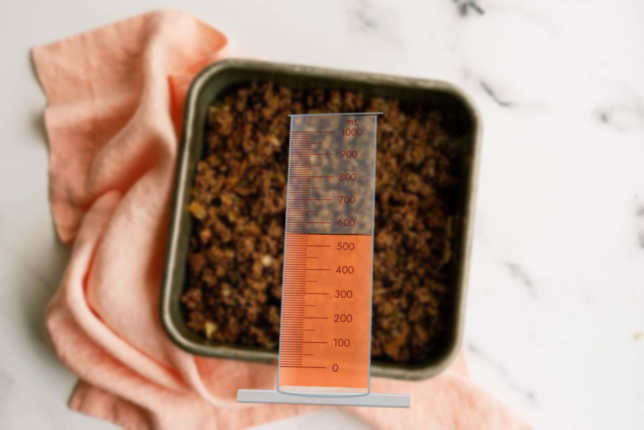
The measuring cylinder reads {"value": 550, "unit": "mL"}
